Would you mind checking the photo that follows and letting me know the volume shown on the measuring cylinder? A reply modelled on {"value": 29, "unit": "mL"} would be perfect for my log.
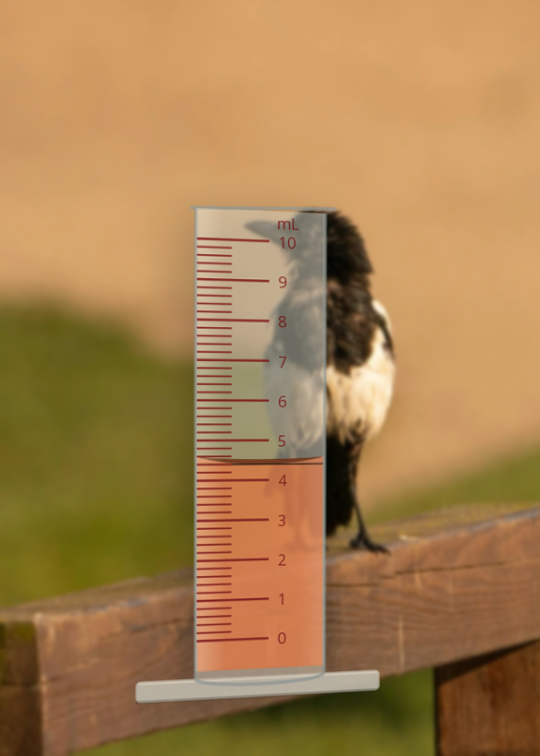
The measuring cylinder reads {"value": 4.4, "unit": "mL"}
